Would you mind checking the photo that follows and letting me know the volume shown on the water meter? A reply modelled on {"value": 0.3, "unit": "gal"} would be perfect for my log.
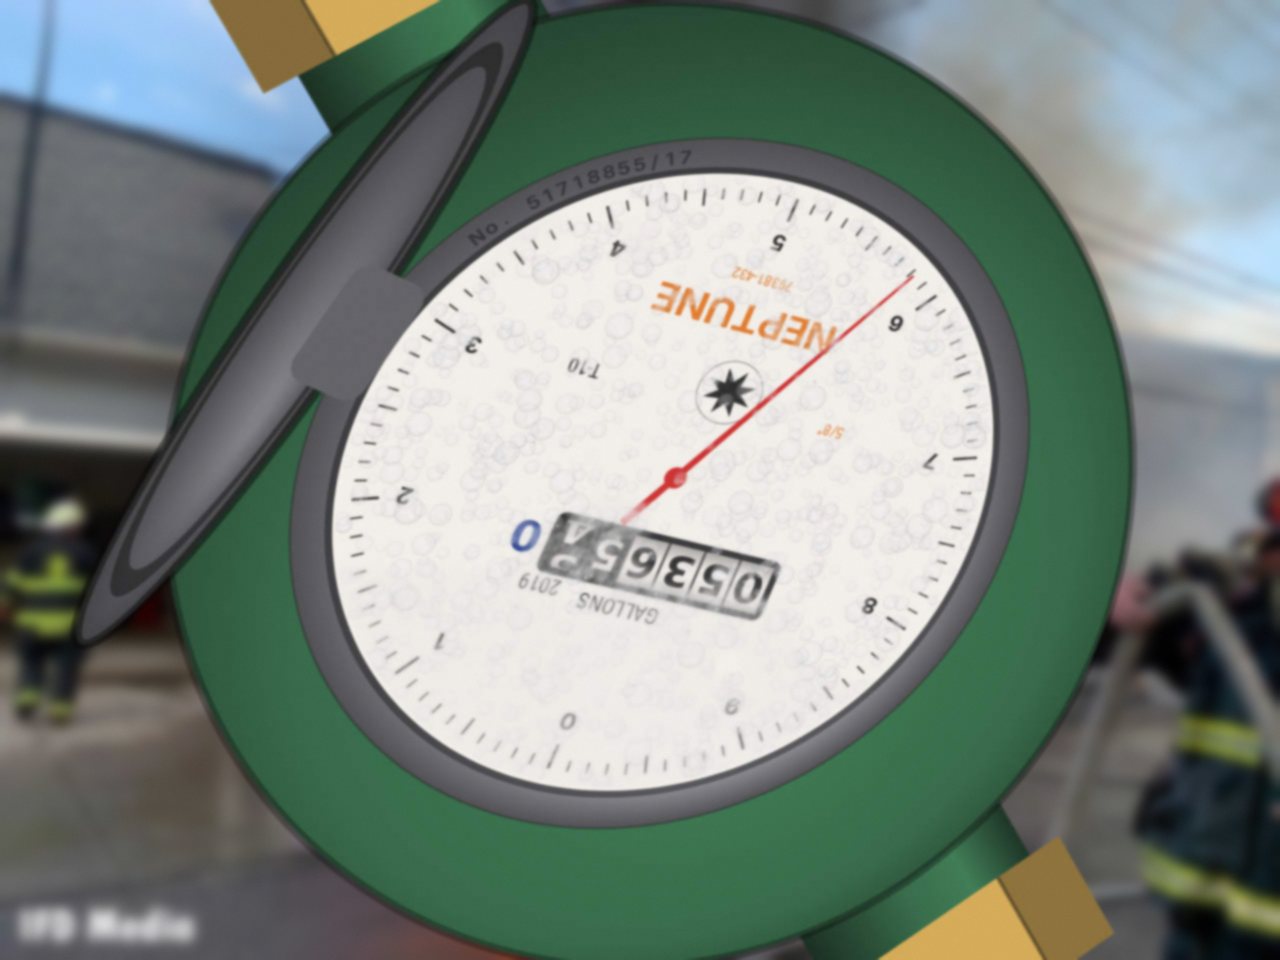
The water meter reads {"value": 536535.8, "unit": "gal"}
